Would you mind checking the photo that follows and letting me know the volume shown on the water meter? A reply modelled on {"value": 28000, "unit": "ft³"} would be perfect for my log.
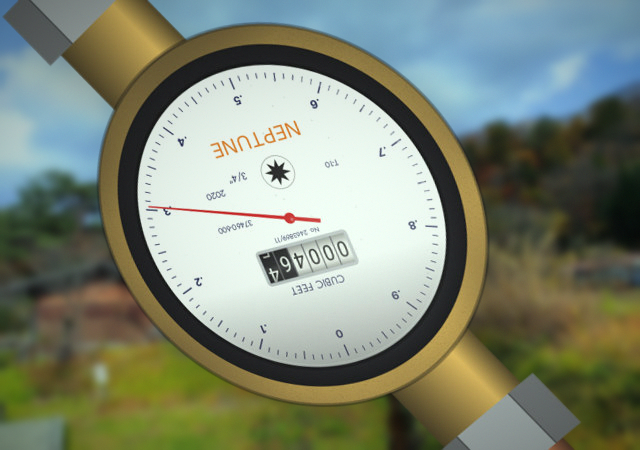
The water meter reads {"value": 464.30, "unit": "ft³"}
